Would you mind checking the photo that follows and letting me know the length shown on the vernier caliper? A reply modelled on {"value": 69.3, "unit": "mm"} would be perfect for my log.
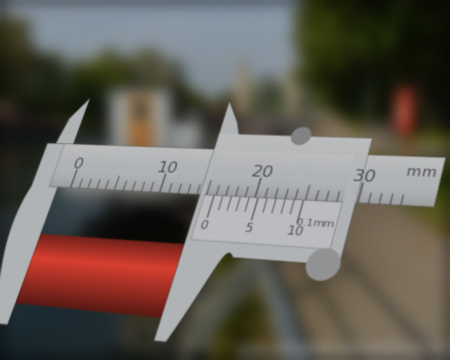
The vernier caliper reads {"value": 15.8, "unit": "mm"}
